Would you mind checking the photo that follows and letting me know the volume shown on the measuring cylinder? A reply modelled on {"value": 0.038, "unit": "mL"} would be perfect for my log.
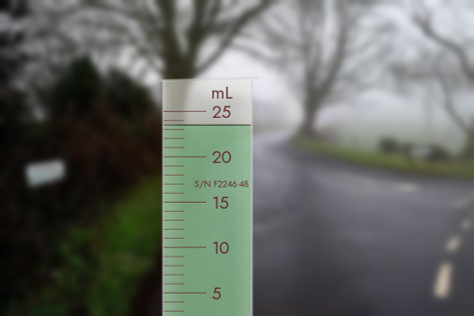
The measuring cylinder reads {"value": 23.5, "unit": "mL"}
